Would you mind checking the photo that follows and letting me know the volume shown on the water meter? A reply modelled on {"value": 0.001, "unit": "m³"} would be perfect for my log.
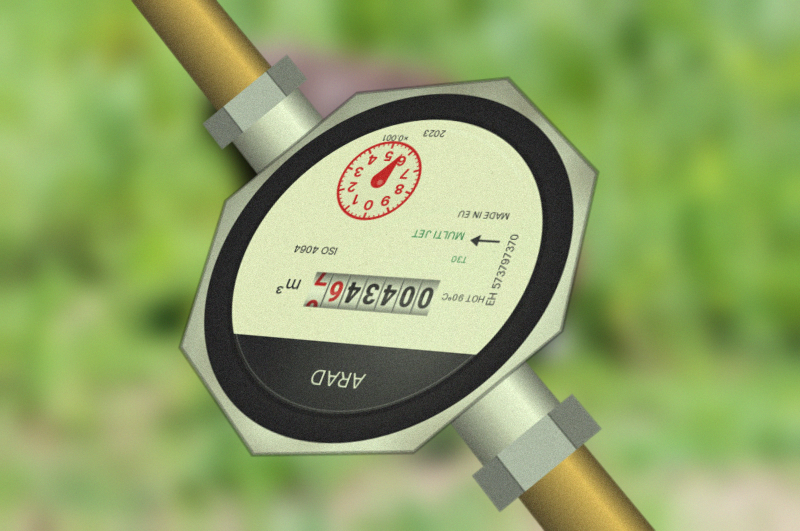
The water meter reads {"value": 434.665, "unit": "m³"}
